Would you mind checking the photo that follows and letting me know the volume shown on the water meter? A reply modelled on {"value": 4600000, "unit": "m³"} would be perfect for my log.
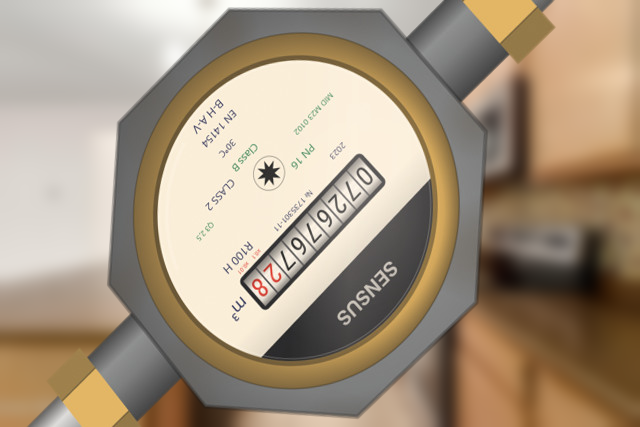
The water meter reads {"value": 726767.28, "unit": "m³"}
